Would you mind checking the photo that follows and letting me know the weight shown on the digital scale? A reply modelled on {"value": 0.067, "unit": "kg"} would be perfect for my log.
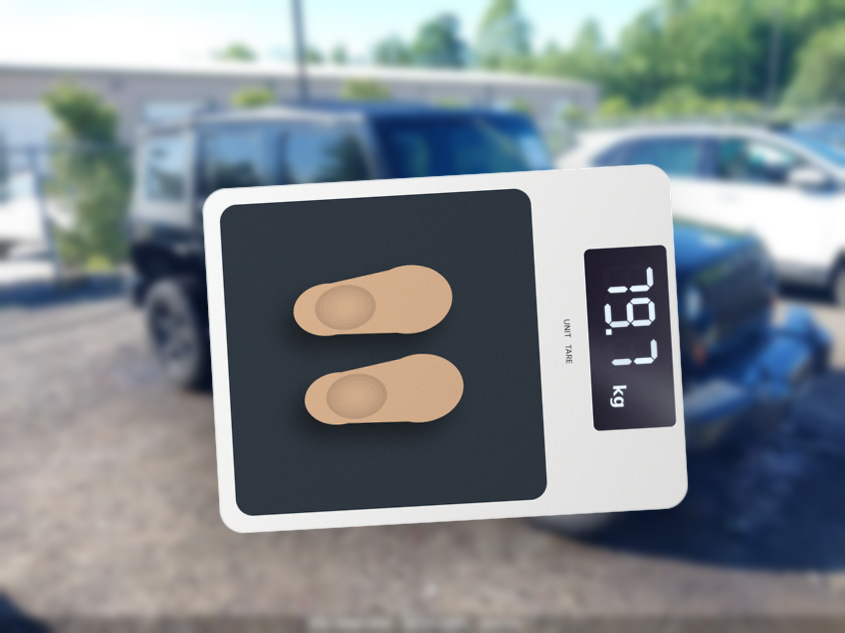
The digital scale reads {"value": 79.7, "unit": "kg"}
